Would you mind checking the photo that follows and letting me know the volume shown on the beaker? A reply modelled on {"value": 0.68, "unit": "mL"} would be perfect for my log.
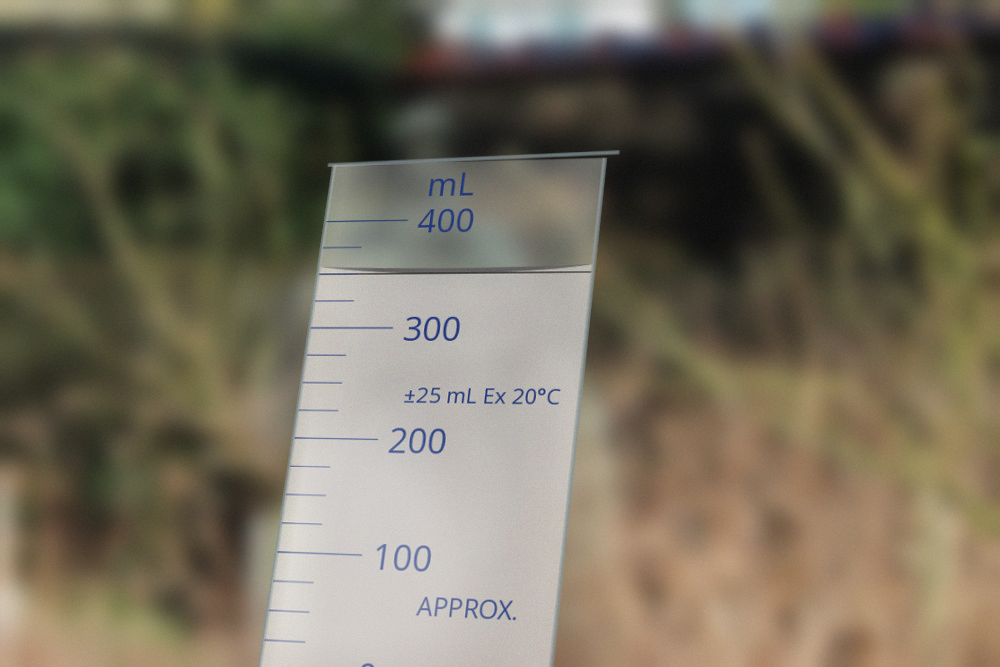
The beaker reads {"value": 350, "unit": "mL"}
